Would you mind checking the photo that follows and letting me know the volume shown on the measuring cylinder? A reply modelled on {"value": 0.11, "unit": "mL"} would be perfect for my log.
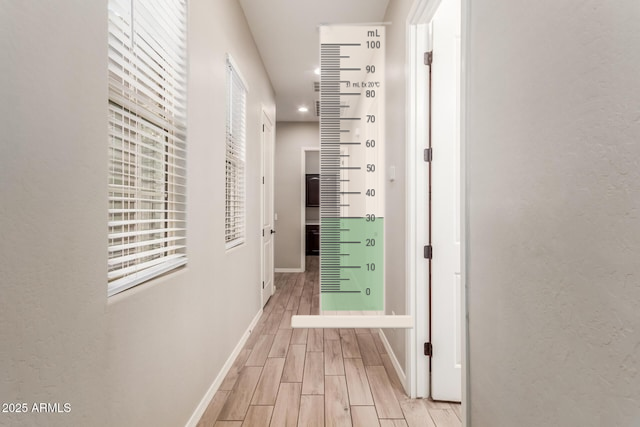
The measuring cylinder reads {"value": 30, "unit": "mL"}
